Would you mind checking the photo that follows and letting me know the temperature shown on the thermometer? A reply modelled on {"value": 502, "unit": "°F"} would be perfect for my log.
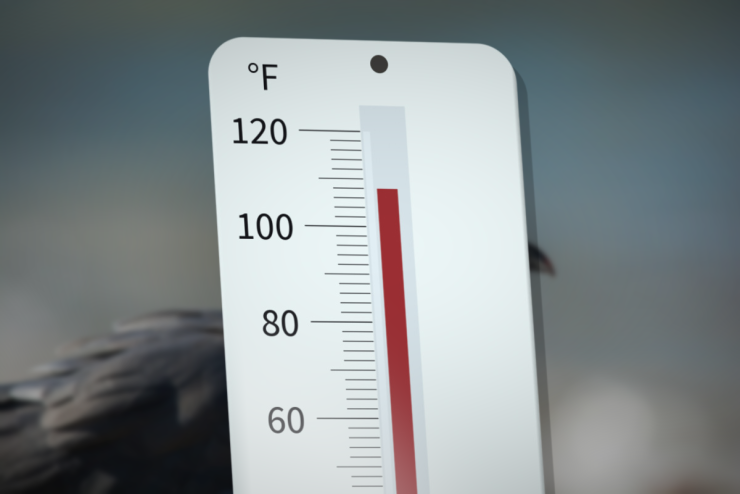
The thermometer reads {"value": 108, "unit": "°F"}
